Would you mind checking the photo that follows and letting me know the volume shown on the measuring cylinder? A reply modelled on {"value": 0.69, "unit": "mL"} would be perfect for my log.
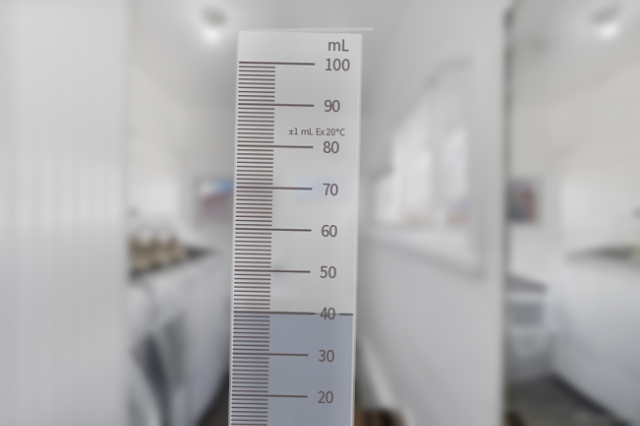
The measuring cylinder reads {"value": 40, "unit": "mL"}
